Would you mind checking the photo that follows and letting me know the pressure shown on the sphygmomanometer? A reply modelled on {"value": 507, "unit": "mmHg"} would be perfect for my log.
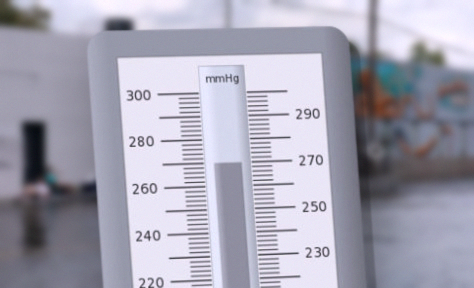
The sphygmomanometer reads {"value": 270, "unit": "mmHg"}
